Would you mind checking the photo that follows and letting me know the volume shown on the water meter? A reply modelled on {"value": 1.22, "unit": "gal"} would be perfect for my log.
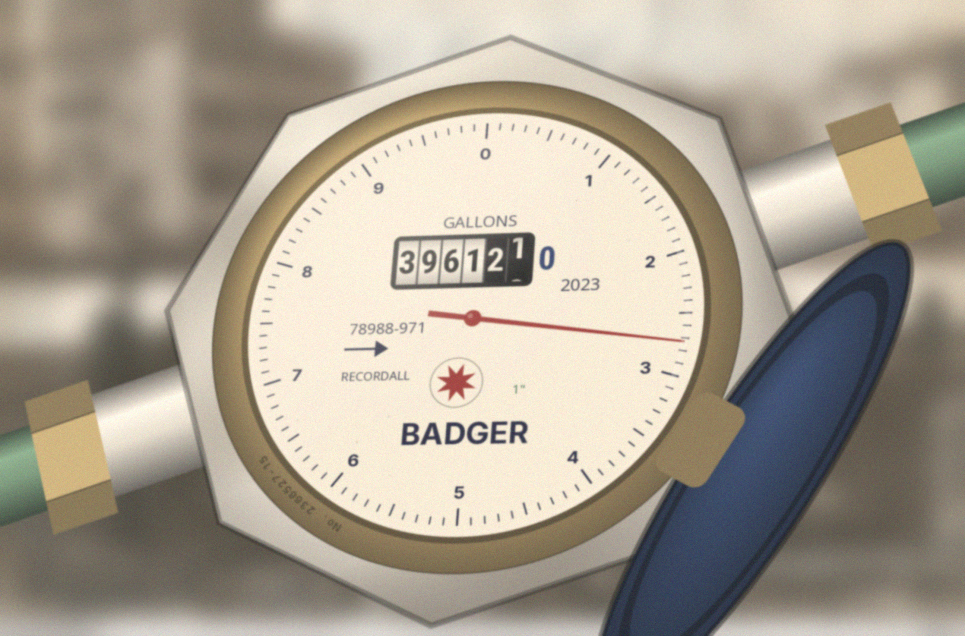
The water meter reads {"value": 3961212.7, "unit": "gal"}
